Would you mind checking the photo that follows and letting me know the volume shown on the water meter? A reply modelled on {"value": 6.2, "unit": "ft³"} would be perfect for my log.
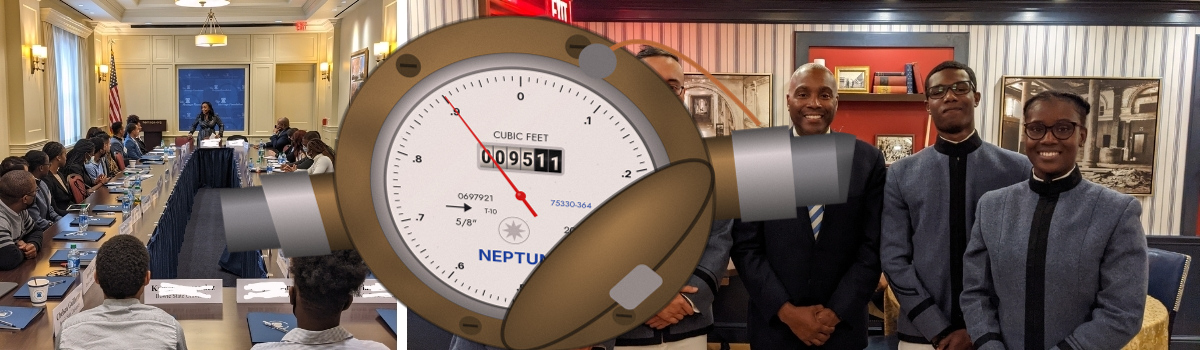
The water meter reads {"value": 9510.90, "unit": "ft³"}
